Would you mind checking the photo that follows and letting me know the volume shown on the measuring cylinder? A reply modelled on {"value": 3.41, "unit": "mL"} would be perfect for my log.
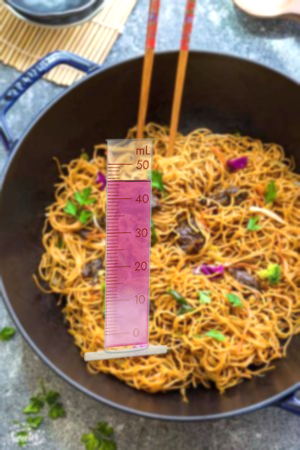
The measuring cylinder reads {"value": 45, "unit": "mL"}
